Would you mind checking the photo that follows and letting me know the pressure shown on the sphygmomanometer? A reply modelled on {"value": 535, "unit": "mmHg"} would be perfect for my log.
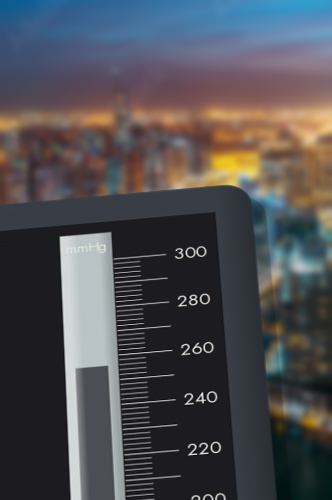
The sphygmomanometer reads {"value": 256, "unit": "mmHg"}
